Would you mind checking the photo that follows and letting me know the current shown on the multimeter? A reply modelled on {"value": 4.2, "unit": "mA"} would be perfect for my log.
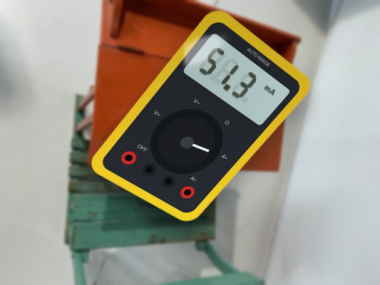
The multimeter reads {"value": 51.3, "unit": "mA"}
